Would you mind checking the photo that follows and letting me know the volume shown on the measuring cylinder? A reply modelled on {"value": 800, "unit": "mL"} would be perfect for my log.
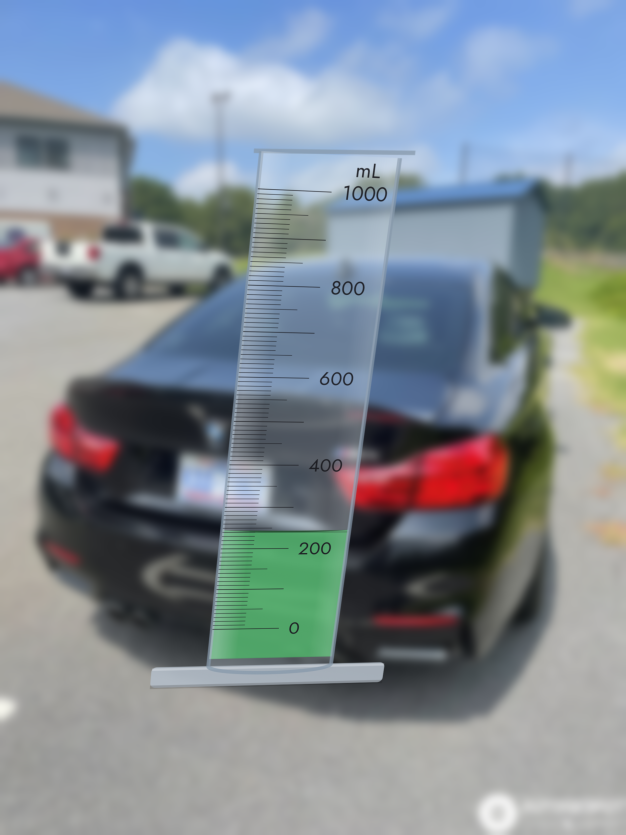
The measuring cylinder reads {"value": 240, "unit": "mL"}
